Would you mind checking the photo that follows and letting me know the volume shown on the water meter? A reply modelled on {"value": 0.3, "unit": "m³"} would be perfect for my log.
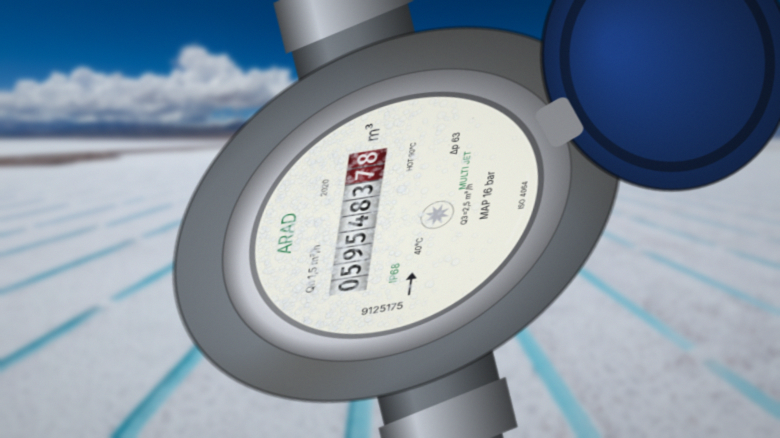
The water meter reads {"value": 595483.78, "unit": "m³"}
